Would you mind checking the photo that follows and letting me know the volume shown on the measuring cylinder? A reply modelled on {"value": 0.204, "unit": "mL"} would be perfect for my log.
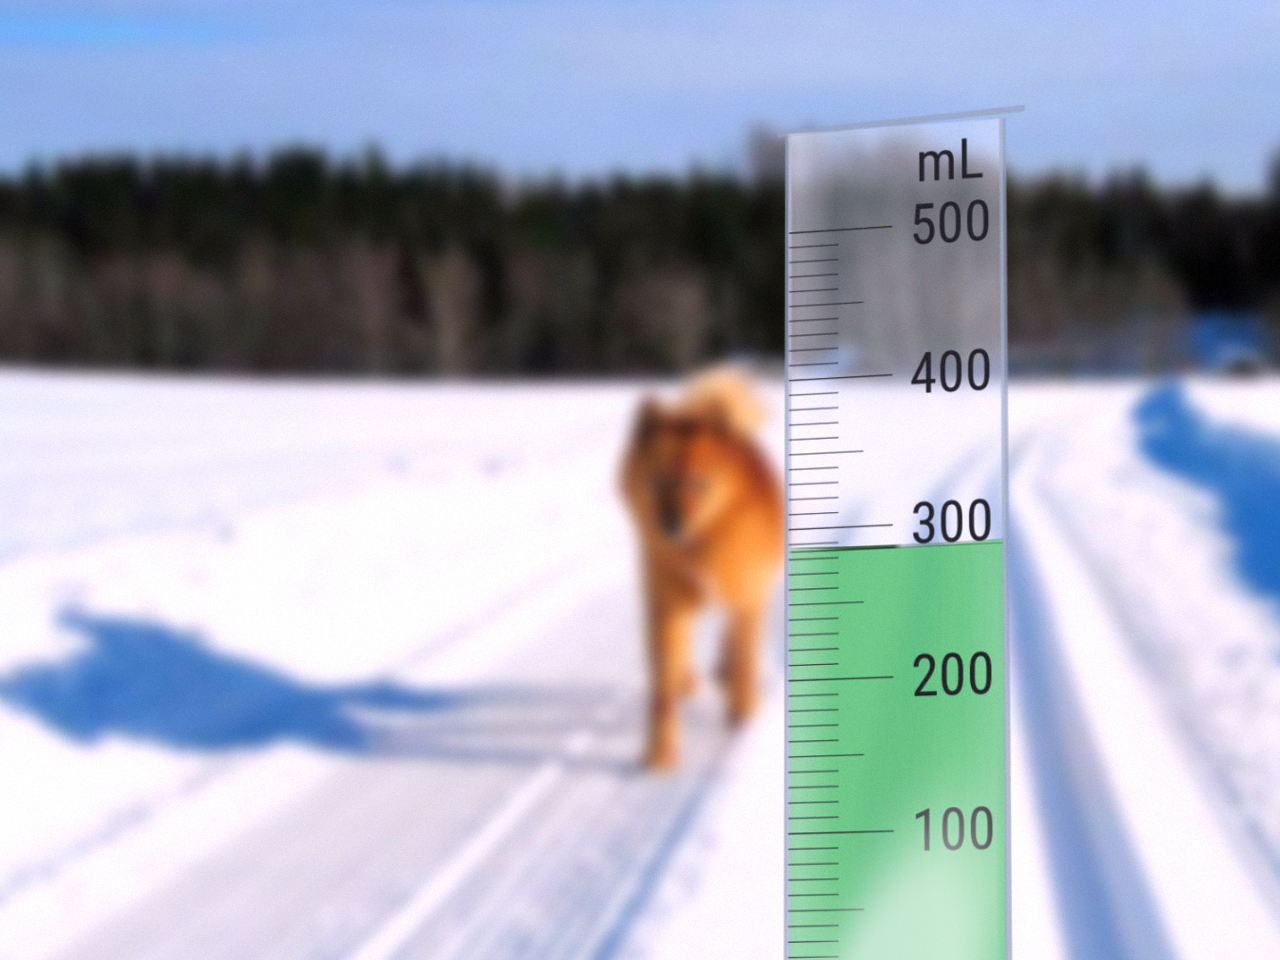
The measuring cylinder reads {"value": 285, "unit": "mL"}
